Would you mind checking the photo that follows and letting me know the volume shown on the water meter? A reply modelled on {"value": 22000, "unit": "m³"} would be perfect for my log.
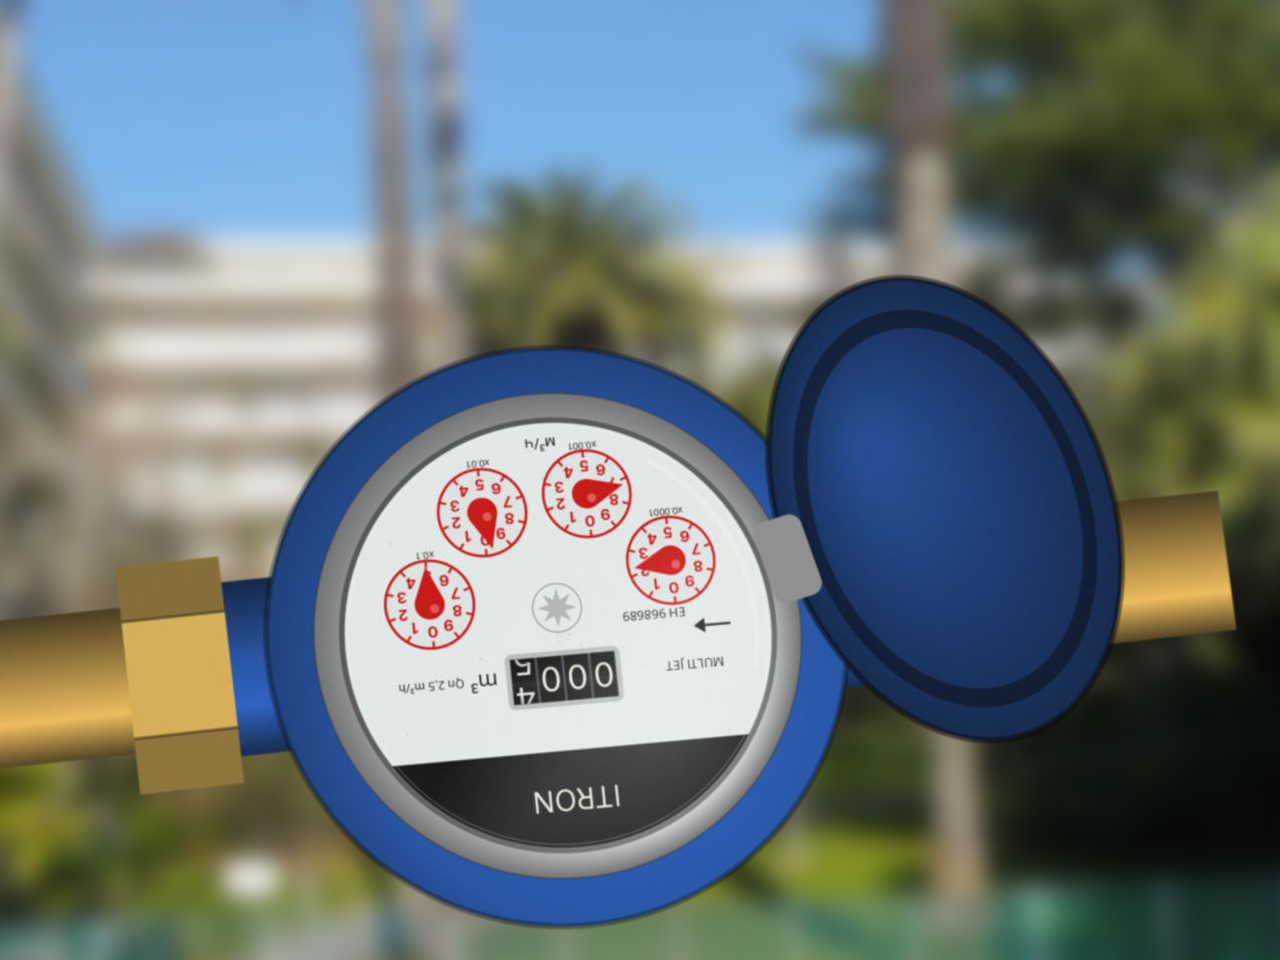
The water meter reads {"value": 4.4972, "unit": "m³"}
